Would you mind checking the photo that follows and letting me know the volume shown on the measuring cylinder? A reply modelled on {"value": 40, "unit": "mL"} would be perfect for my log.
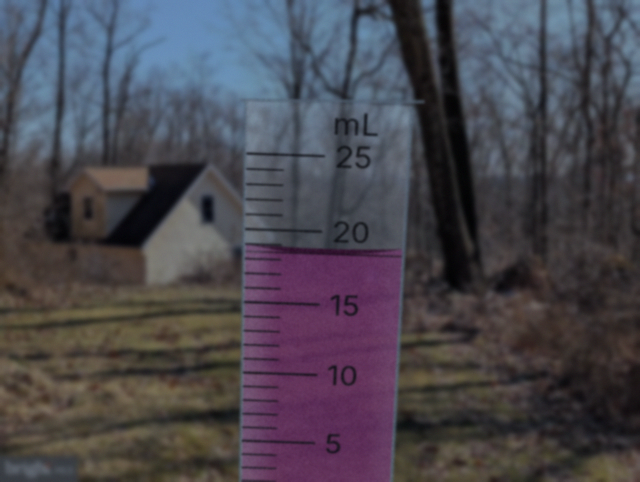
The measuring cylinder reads {"value": 18.5, "unit": "mL"}
